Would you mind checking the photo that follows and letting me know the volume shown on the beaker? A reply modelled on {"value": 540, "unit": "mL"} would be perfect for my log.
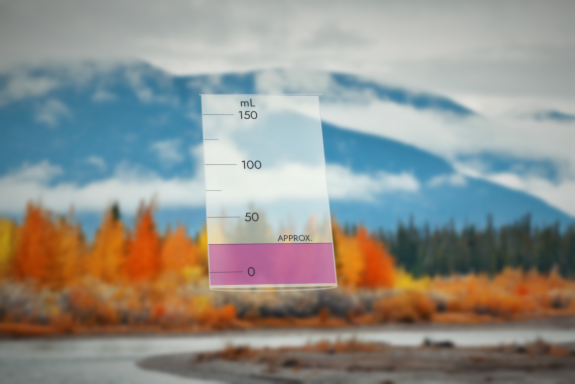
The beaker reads {"value": 25, "unit": "mL"}
